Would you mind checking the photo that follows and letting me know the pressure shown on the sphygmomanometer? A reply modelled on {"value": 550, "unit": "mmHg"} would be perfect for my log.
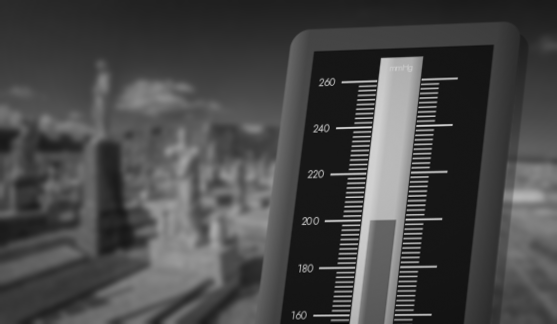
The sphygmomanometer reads {"value": 200, "unit": "mmHg"}
